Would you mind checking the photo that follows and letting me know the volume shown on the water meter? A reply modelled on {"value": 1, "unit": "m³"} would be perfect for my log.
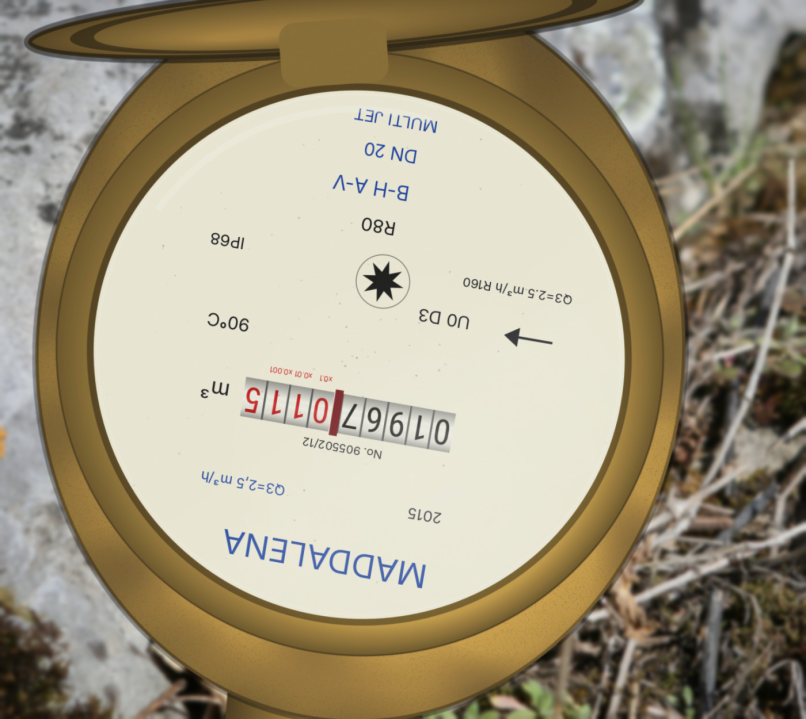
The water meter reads {"value": 1967.0115, "unit": "m³"}
